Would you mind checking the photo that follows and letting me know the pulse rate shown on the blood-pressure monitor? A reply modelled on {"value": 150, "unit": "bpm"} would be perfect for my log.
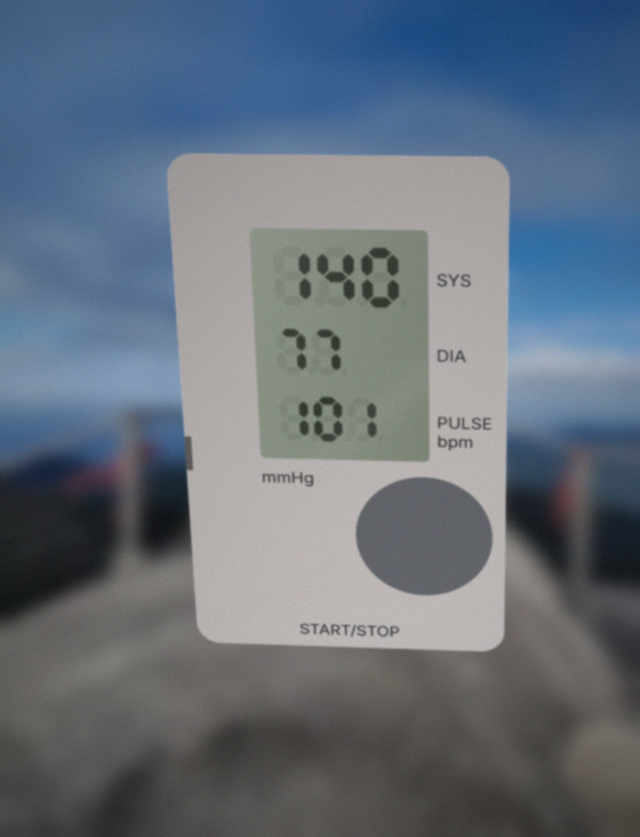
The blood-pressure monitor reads {"value": 101, "unit": "bpm"}
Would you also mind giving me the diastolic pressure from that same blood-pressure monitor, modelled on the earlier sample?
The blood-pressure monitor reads {"value": 77, "unit": "mmHg"}
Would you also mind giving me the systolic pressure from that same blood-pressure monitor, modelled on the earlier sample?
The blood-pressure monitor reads {"value": 140, "unit": "mmHg"}
